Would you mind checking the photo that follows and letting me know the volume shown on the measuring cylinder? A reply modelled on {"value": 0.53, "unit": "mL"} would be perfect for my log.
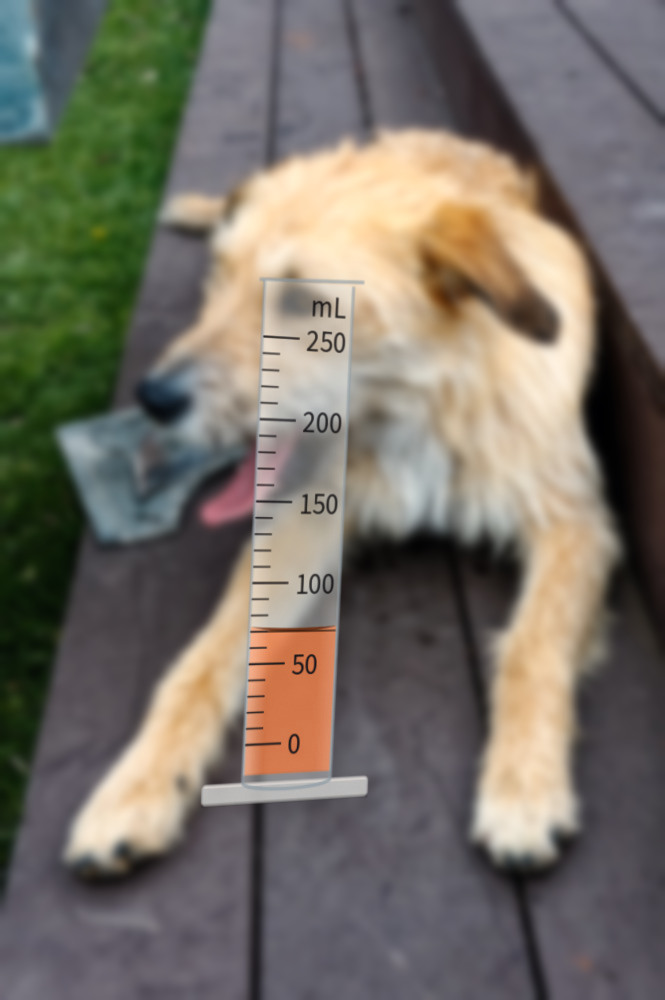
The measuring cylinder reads {"value": 70, "unit": "mL"}
